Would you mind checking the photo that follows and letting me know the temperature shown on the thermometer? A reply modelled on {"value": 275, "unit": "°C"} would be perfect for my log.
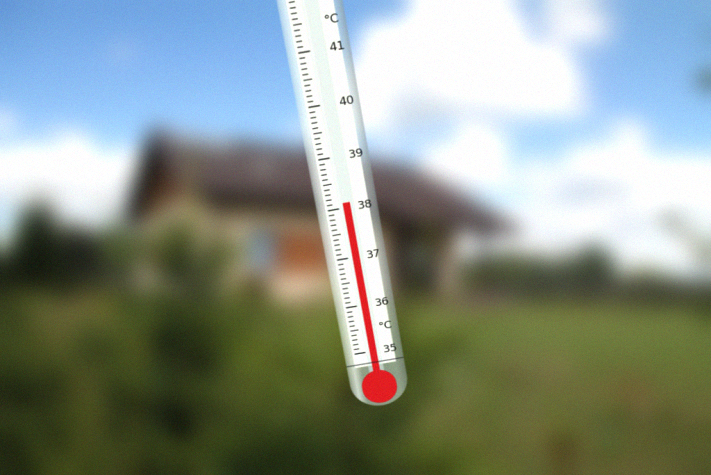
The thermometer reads {"value": 38.1, "unit": "°C"}
